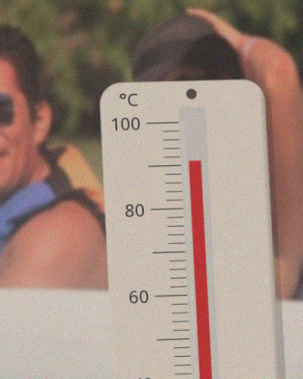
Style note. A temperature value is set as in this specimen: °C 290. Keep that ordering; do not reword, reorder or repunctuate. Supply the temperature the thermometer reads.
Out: °C 91
